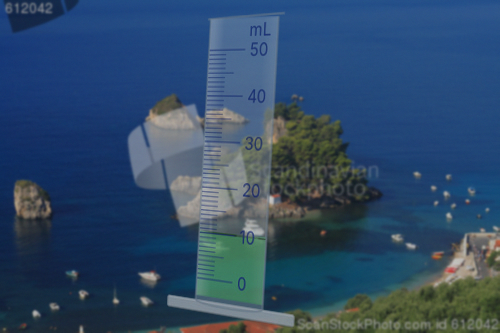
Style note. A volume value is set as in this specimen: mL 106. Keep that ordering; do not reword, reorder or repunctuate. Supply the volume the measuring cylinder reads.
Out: mL 10
